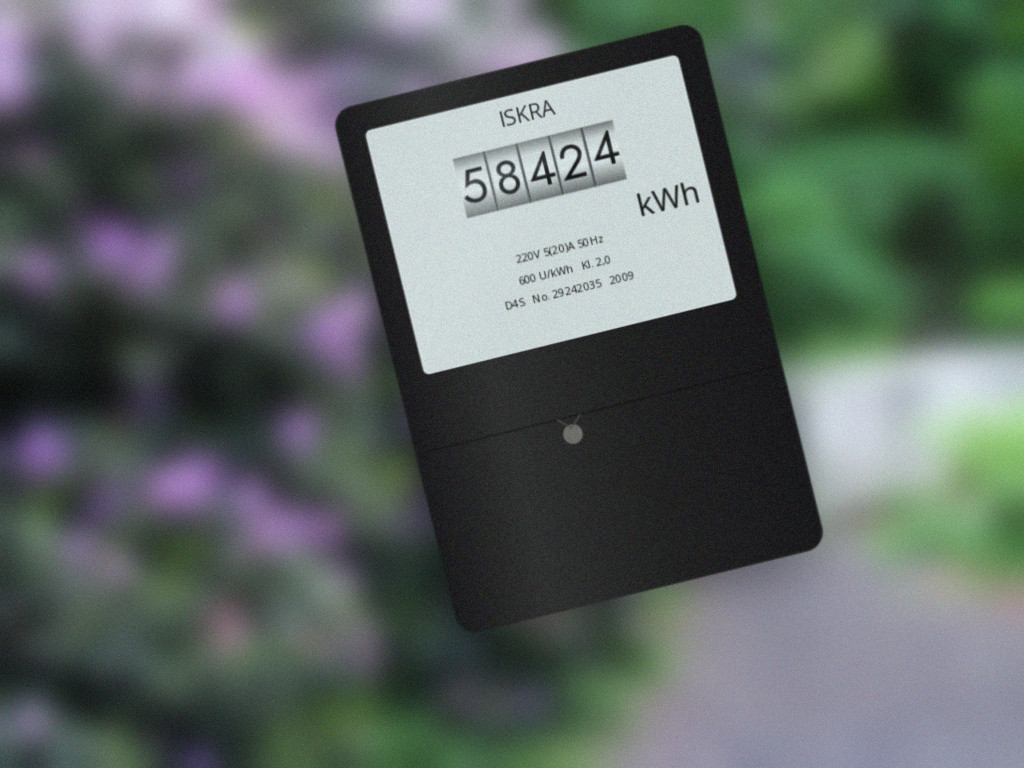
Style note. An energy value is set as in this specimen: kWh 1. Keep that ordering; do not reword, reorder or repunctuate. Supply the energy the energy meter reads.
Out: kWh 58424
